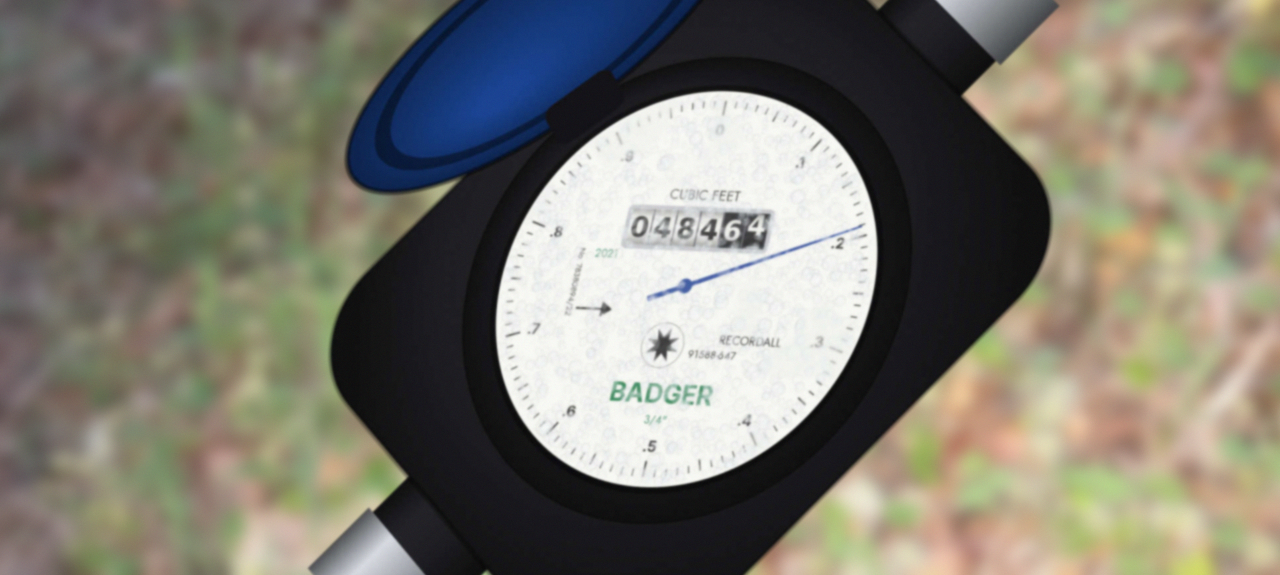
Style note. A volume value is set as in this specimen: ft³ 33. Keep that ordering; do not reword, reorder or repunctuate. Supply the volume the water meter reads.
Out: ft³ 48464.19
